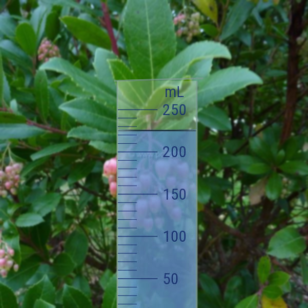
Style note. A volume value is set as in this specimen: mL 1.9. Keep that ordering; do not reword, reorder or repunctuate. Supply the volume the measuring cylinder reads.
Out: mL 225
